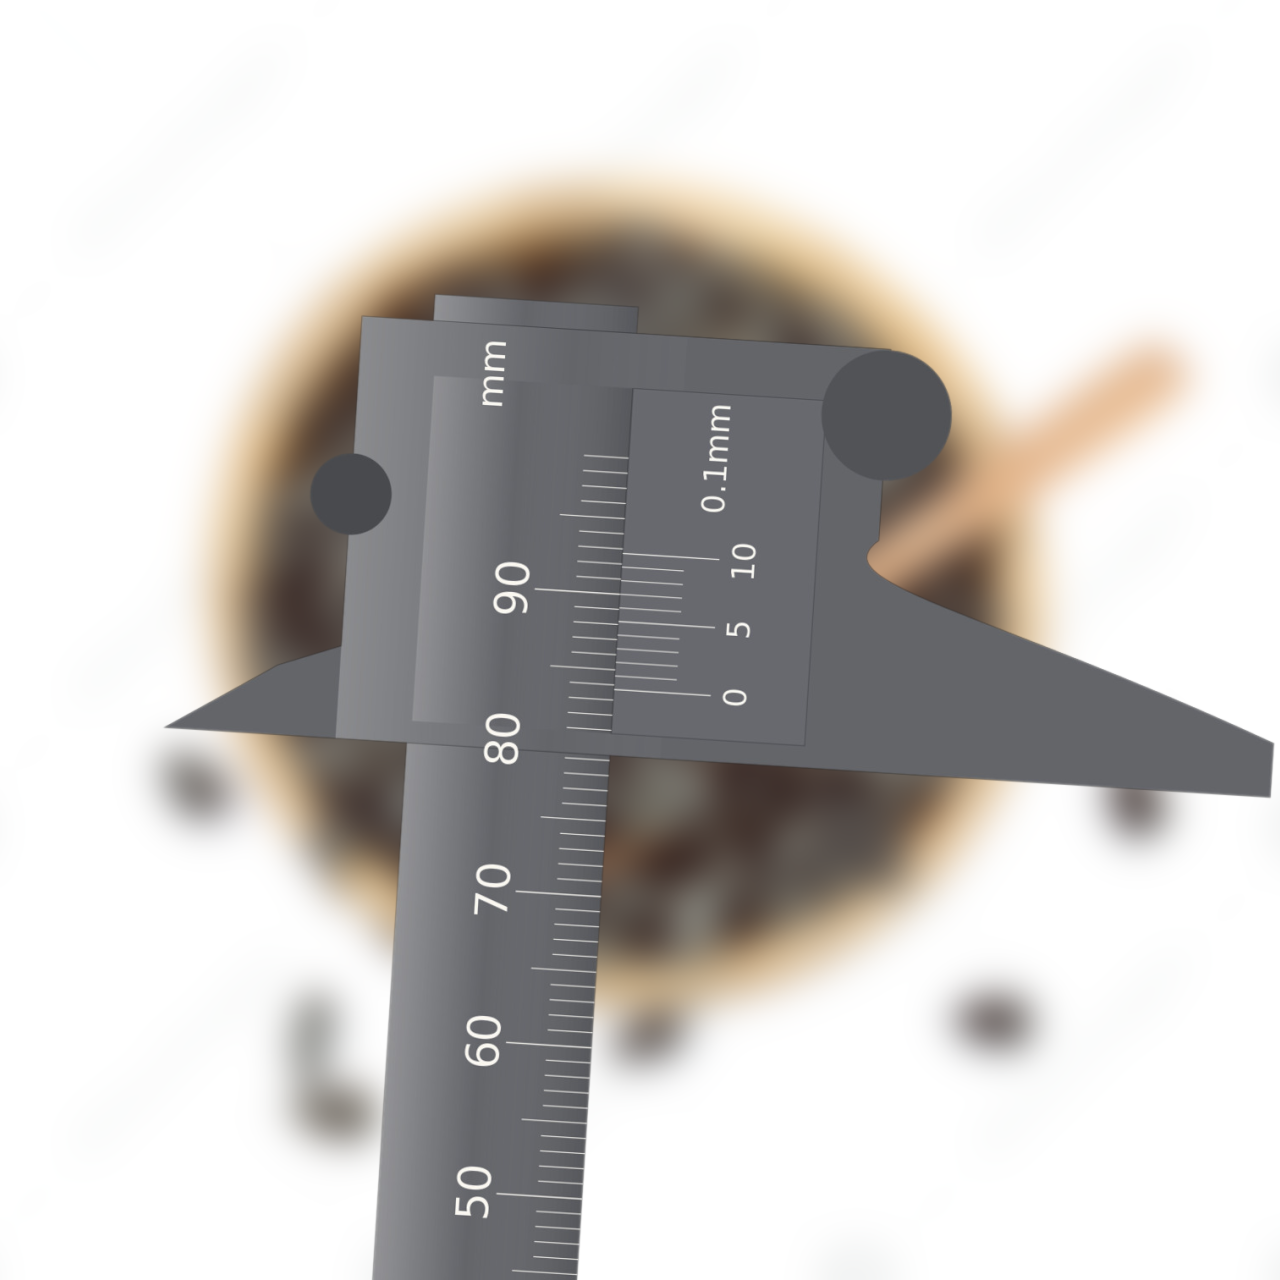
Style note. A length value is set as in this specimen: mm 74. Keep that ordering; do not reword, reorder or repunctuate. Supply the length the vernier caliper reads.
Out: mm 83.7
